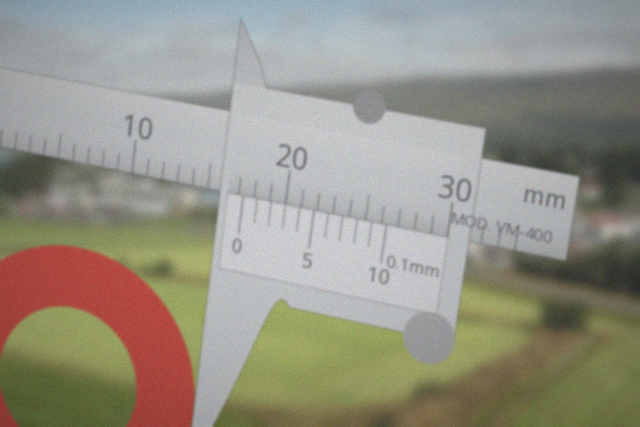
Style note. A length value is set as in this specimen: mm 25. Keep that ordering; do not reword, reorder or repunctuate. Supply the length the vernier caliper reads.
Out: mm 17.3
